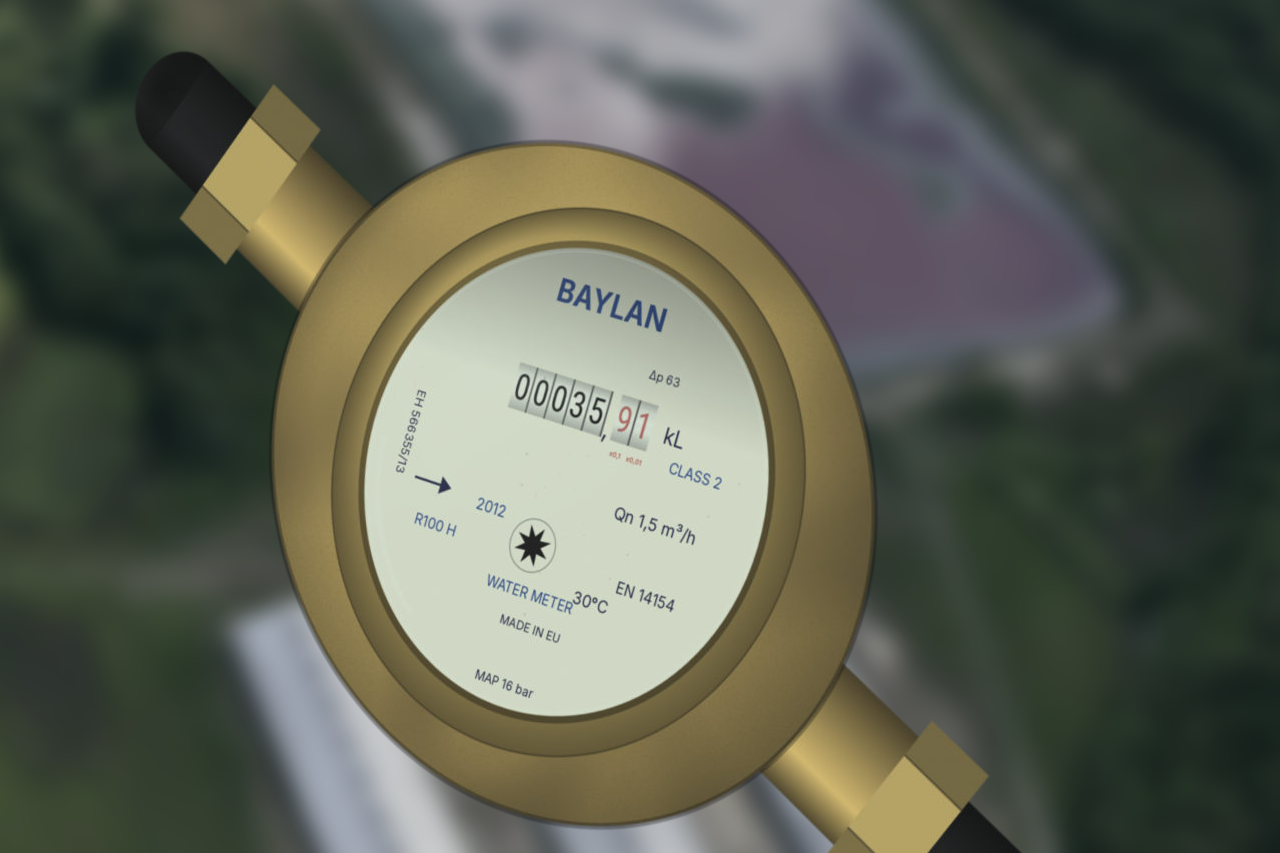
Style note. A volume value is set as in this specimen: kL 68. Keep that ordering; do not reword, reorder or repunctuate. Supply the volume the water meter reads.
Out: kL 35.91
